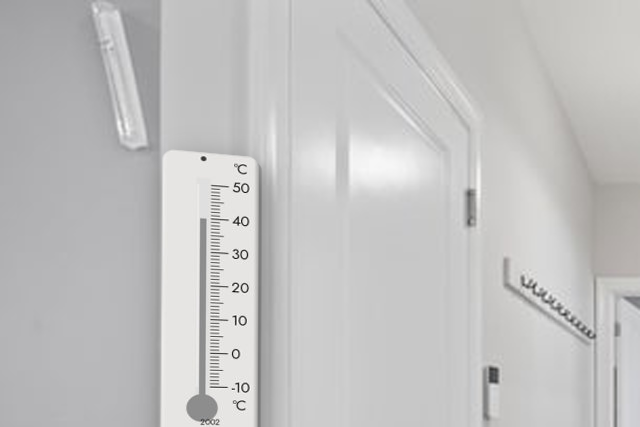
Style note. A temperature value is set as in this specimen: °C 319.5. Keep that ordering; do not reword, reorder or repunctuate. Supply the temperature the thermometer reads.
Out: °C 40
